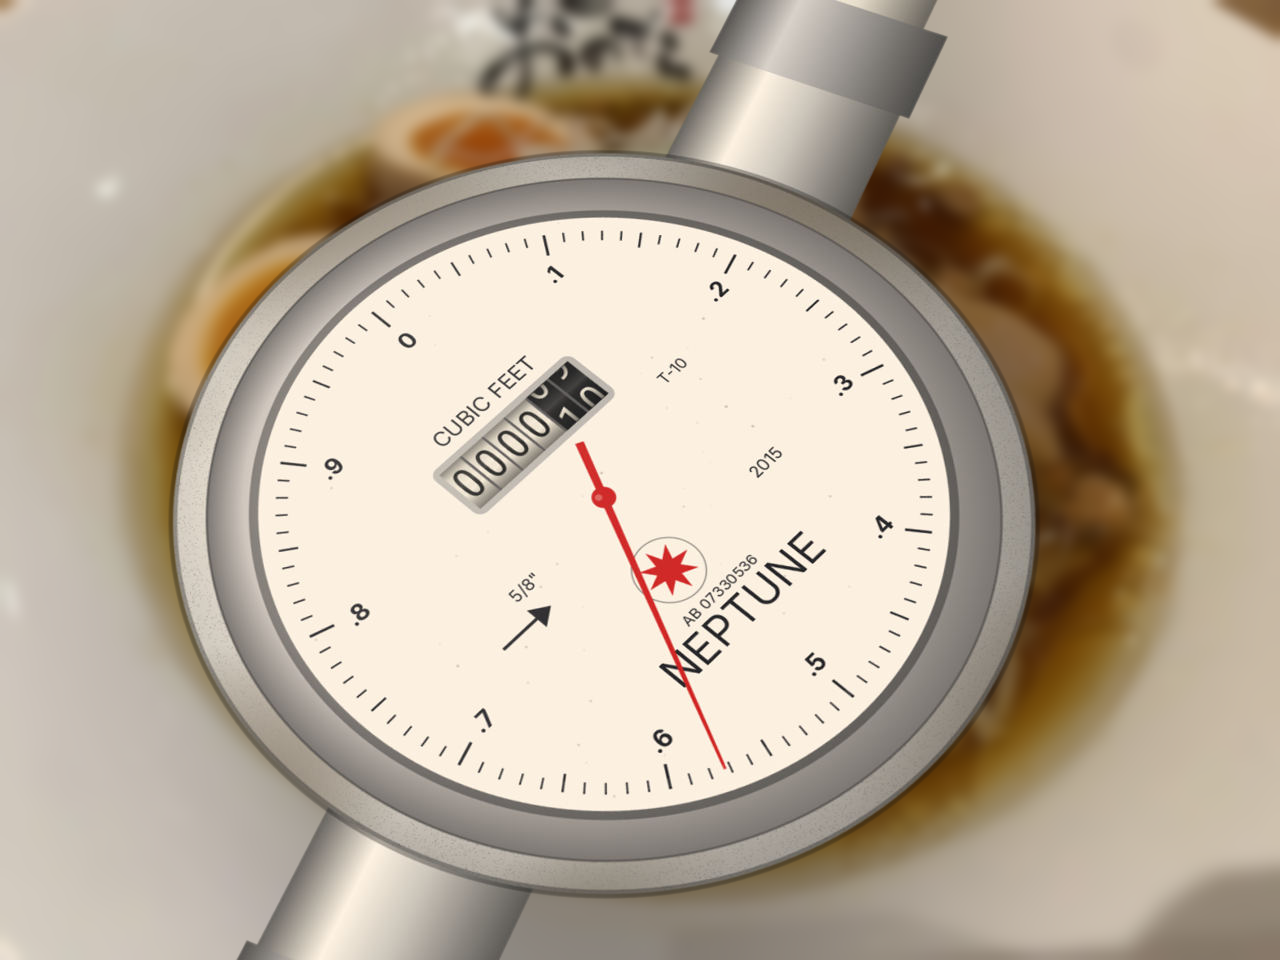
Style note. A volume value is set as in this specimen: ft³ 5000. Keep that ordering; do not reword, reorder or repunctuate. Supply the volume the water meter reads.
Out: ft³ 9.57
